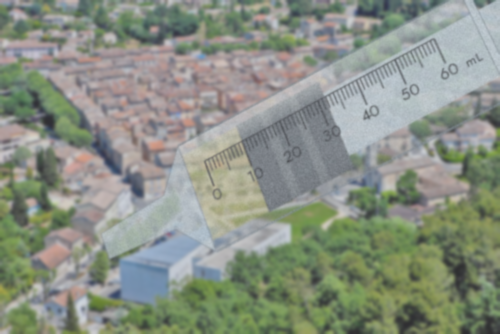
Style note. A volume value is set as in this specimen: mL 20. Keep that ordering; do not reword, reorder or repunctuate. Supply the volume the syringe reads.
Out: mL 10
